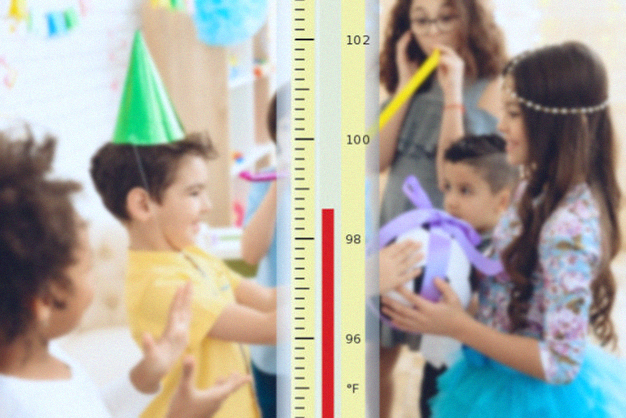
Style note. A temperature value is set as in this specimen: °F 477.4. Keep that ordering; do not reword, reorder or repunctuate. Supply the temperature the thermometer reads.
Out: °F 98.6
